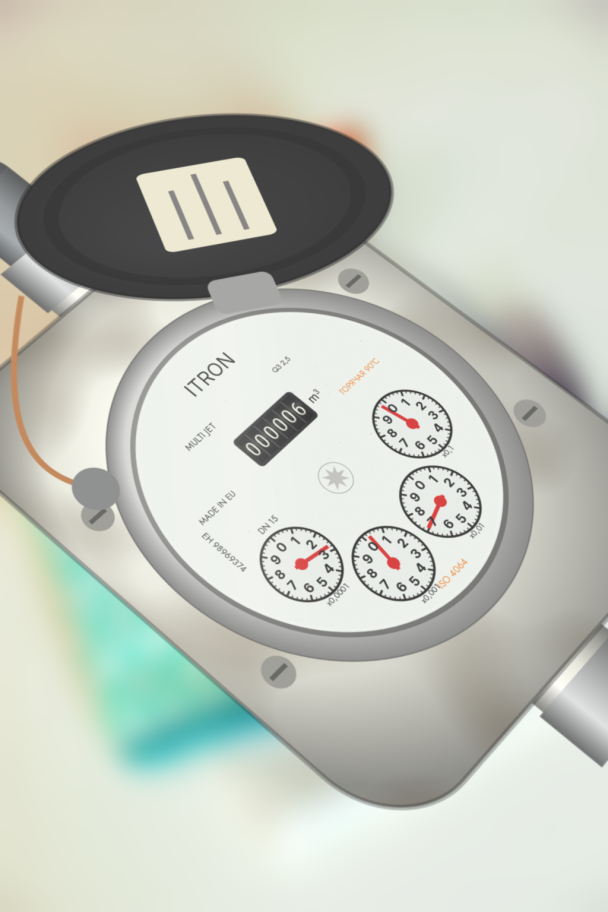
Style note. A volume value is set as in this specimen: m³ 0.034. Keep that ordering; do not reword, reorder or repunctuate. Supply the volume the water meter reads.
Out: m³ 5.9702
